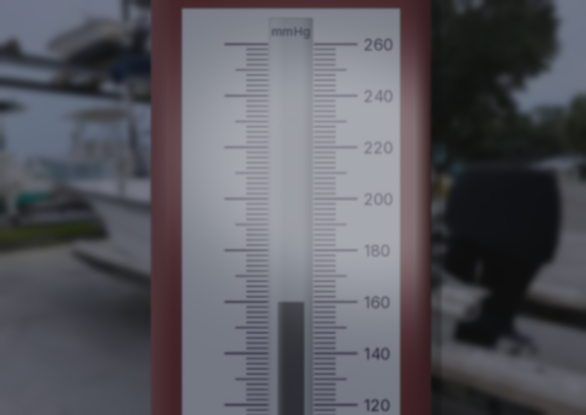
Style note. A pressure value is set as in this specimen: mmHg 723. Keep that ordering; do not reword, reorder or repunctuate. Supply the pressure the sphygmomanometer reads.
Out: mmHg 160
